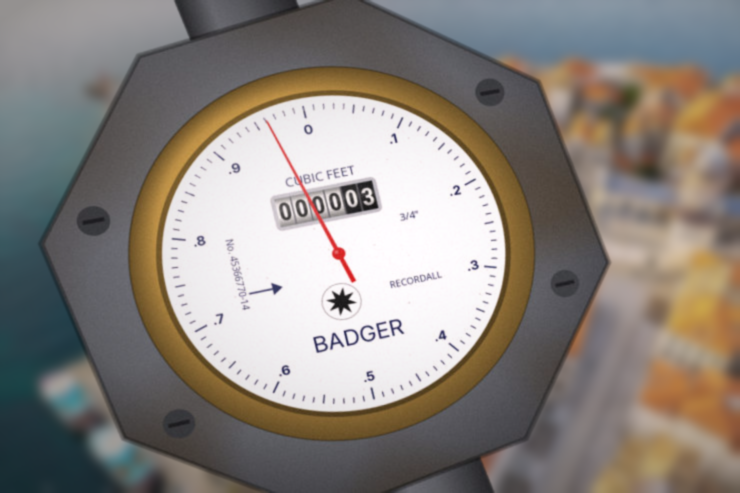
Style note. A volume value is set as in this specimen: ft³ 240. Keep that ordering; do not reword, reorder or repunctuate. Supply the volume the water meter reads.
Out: ft³ 2.96
